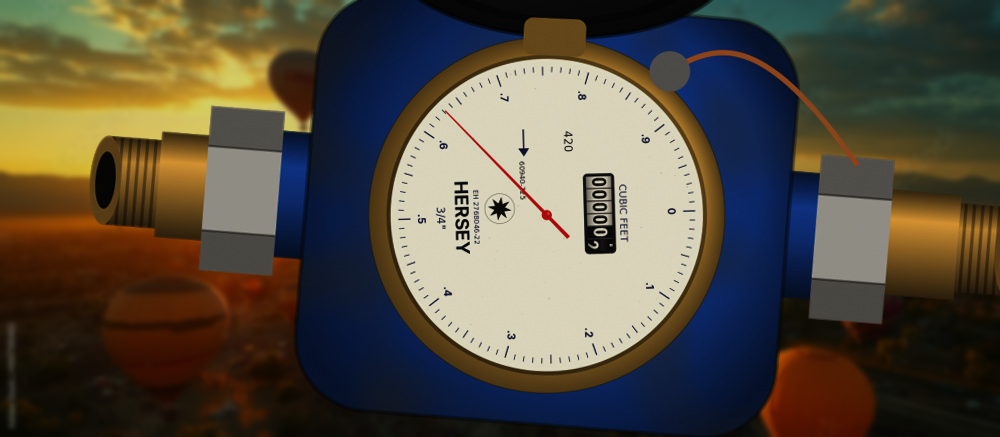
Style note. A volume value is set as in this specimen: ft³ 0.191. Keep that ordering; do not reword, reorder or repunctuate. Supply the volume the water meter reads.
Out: ft³ 1.63
